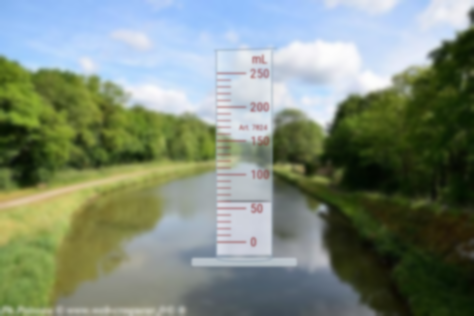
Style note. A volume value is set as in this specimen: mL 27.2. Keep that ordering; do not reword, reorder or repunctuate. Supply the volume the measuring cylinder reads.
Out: mL 60
